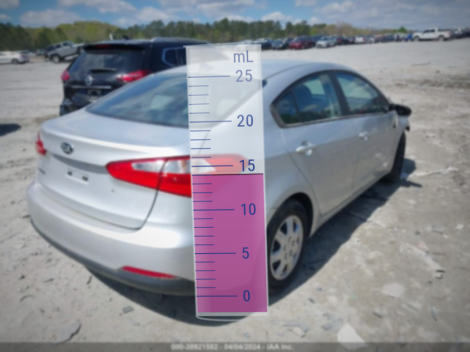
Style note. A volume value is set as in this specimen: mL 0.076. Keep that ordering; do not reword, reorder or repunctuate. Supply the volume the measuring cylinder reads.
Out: mL 14
